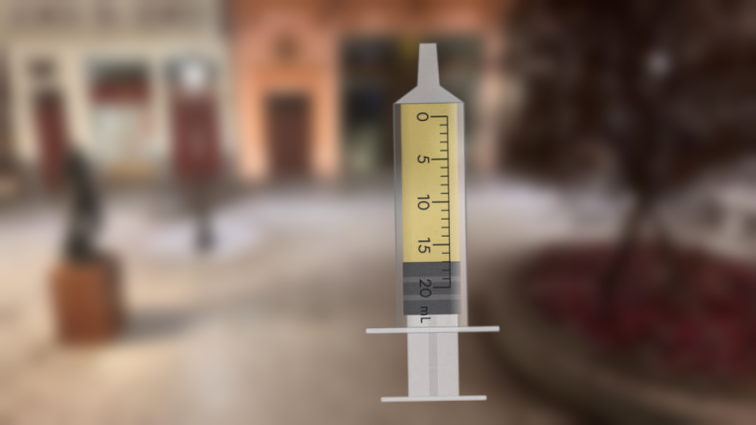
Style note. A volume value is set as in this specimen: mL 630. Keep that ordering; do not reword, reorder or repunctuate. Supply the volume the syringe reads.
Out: mL 17
